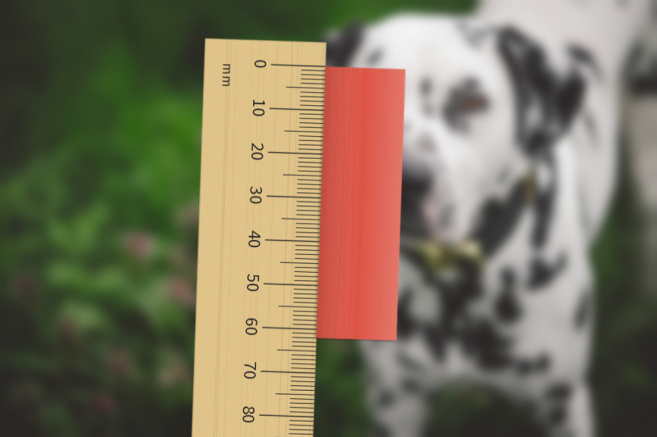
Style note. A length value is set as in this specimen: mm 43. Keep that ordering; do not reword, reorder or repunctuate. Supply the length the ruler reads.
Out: mm 62
